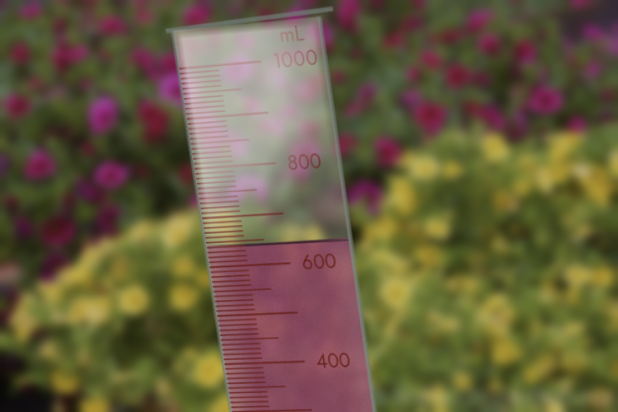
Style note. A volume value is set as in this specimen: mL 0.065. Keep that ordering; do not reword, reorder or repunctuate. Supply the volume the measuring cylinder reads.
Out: mL 640
